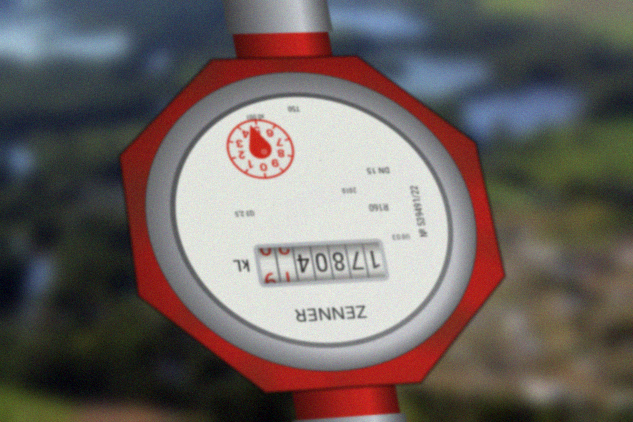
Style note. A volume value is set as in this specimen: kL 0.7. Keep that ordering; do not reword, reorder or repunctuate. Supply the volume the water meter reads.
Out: kL 17804.194
